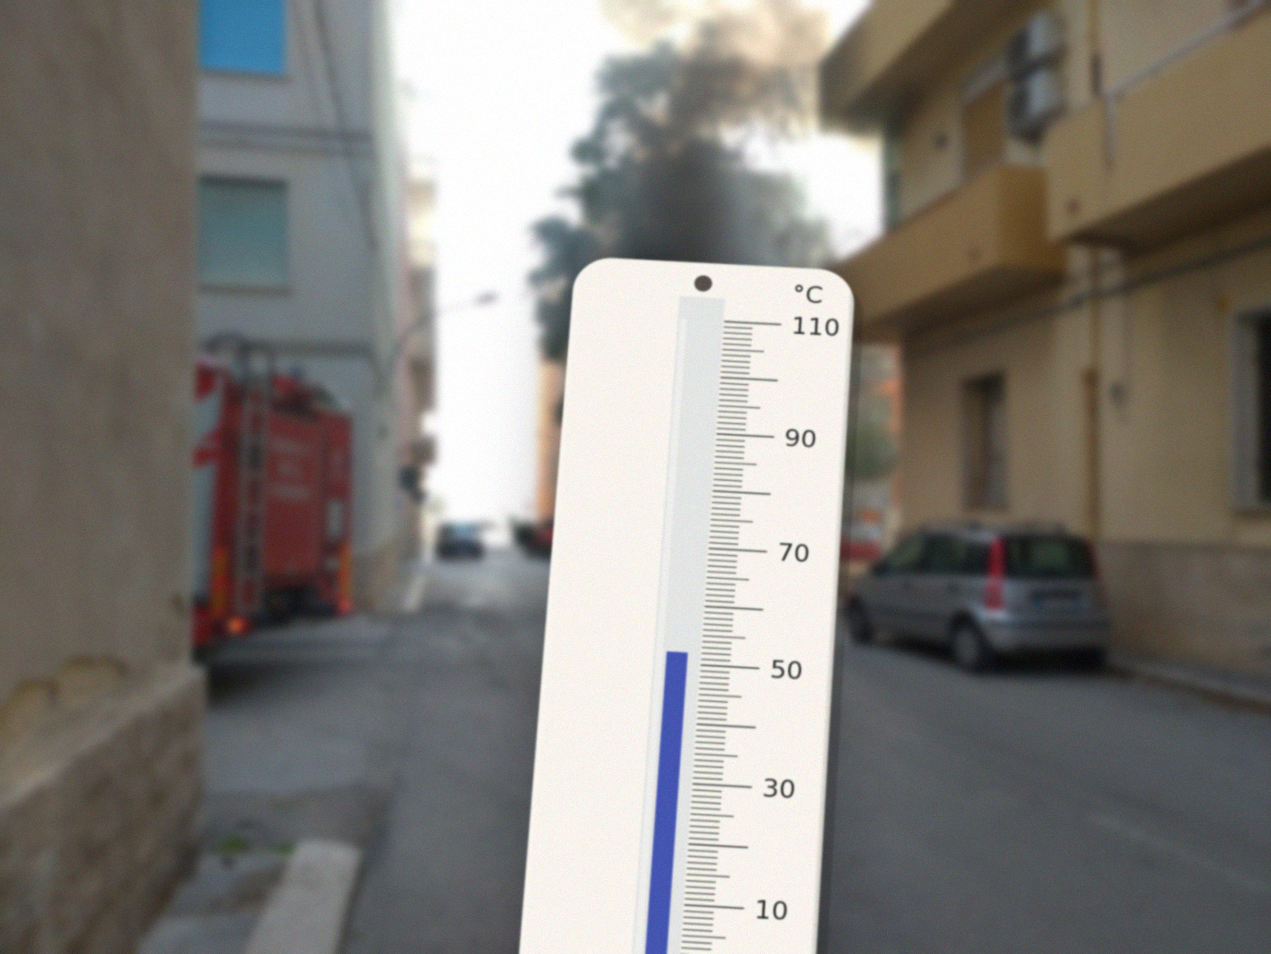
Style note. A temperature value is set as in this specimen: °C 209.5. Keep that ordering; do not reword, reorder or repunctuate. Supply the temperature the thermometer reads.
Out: °C 52
